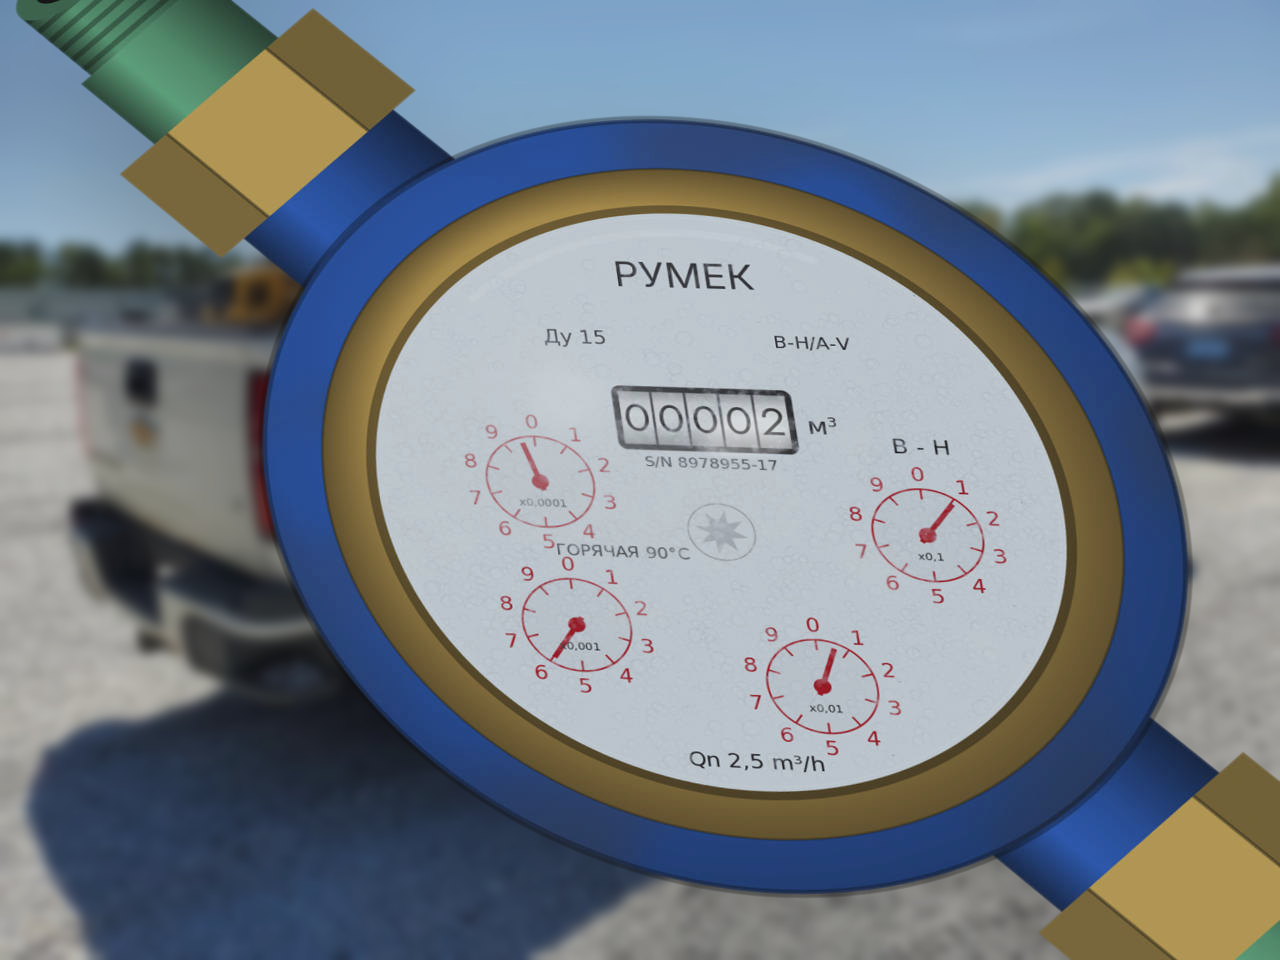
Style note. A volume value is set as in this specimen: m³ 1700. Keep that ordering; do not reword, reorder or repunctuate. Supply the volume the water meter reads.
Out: m³ 2.1059
